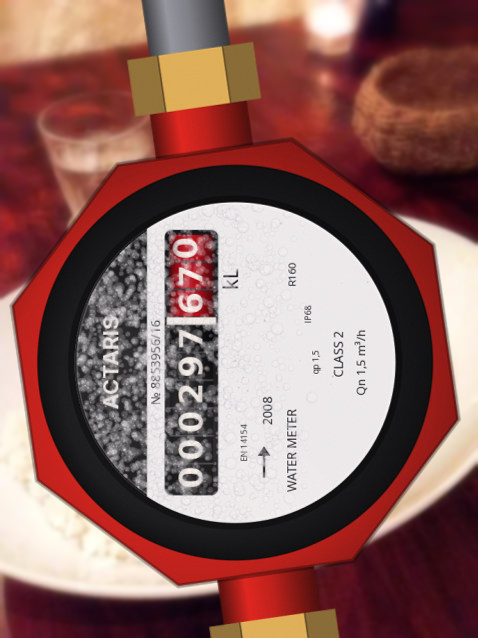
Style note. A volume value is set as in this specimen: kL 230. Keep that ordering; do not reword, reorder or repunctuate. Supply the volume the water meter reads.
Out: kL 297.670
